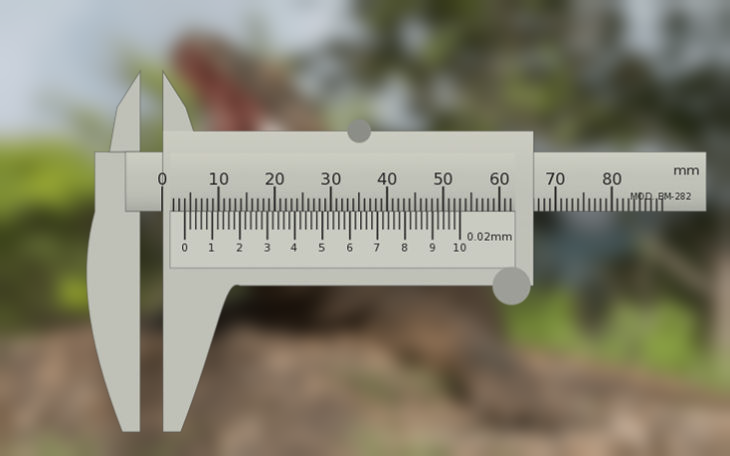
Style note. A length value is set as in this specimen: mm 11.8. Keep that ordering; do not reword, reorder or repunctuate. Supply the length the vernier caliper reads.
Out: mm 4.0
